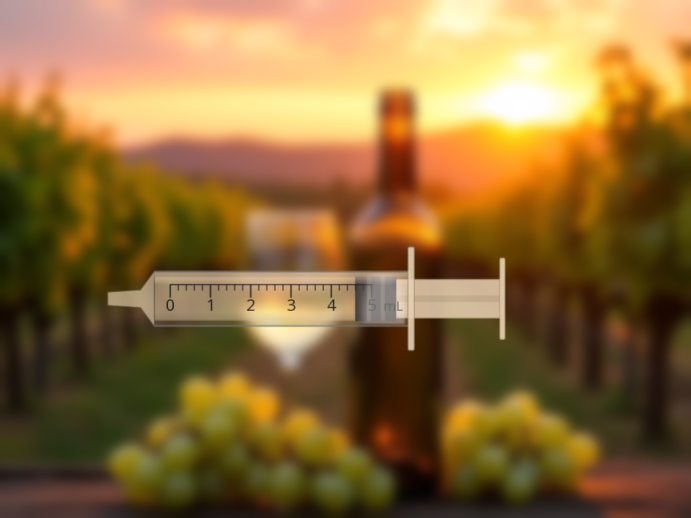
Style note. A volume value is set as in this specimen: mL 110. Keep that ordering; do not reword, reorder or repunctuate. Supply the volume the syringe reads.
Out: mL 4.6
